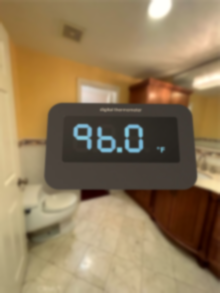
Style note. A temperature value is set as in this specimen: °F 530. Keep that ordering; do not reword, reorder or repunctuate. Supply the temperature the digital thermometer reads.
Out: °F 96.0
